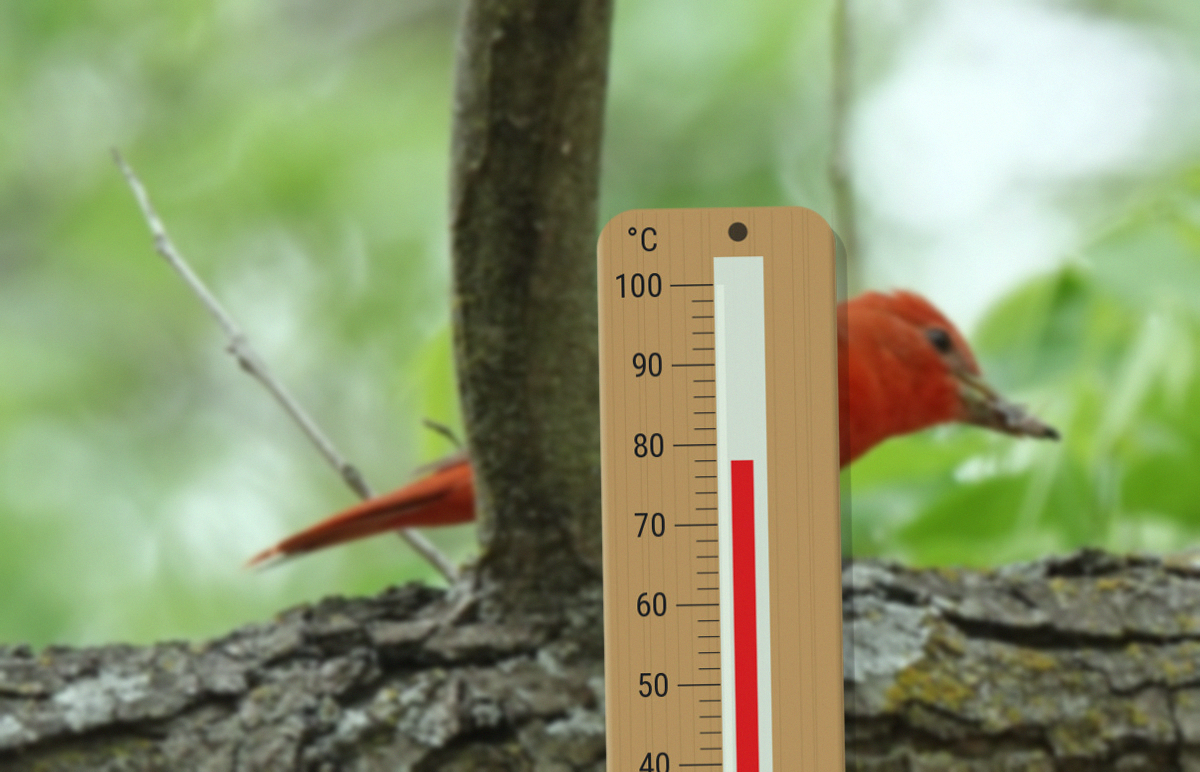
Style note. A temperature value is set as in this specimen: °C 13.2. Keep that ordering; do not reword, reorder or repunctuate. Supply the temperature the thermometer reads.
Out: °C 78
